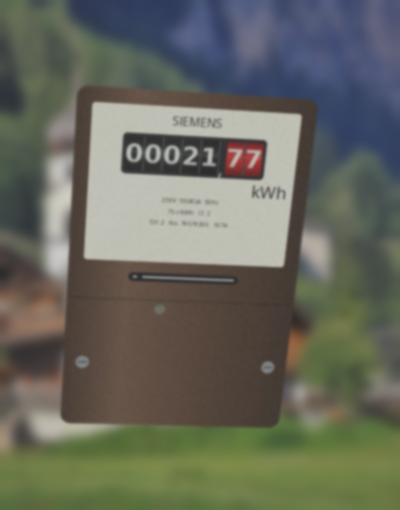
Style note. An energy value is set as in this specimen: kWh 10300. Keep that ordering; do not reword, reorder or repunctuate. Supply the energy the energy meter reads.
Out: kWh 21.77
